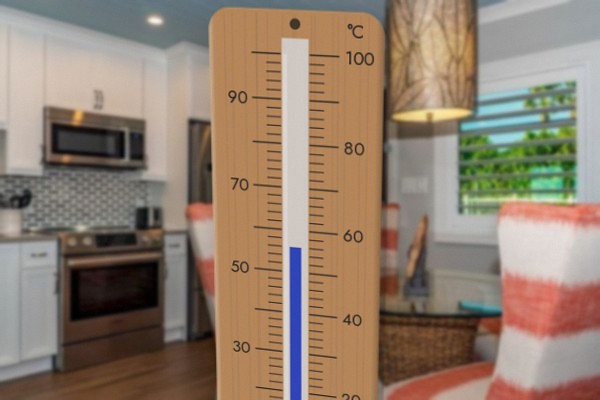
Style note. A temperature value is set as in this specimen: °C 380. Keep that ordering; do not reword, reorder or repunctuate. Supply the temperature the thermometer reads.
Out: °C 56
